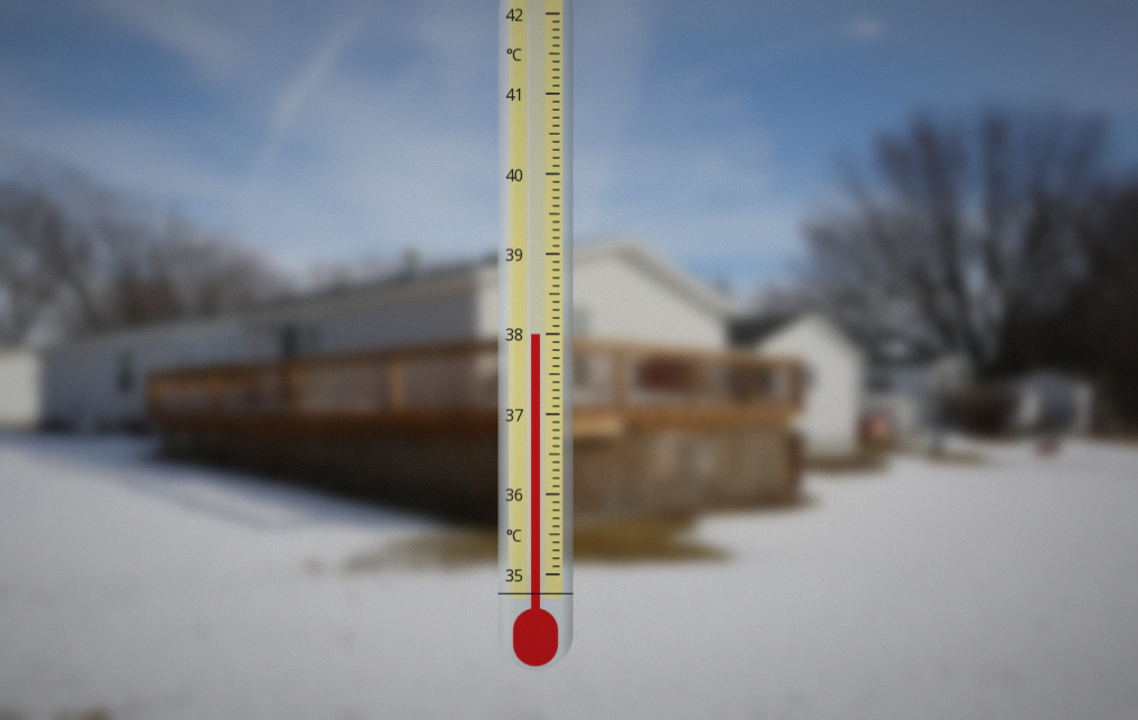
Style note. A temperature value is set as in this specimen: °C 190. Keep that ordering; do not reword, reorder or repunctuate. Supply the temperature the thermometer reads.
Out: °C 38
